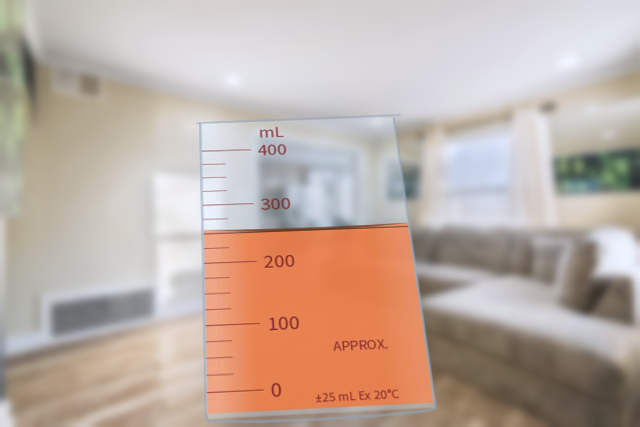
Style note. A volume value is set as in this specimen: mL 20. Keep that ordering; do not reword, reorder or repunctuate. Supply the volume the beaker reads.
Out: mL 250
